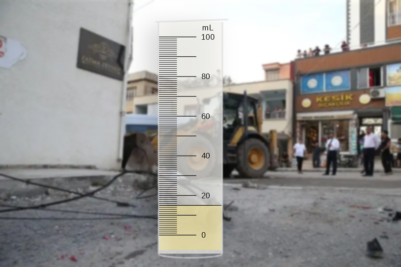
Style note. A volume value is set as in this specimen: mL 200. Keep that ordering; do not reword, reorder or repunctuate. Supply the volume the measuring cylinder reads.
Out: mL 15
